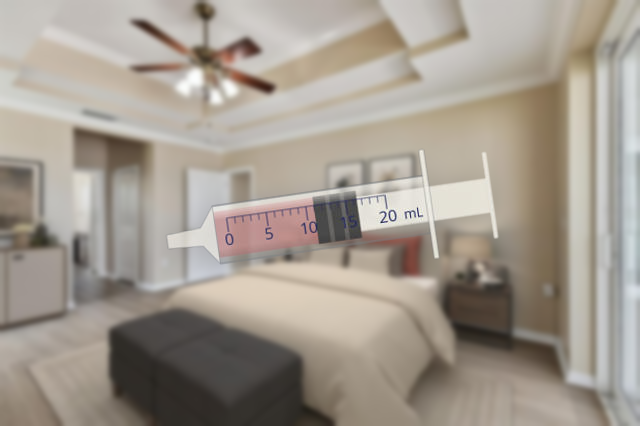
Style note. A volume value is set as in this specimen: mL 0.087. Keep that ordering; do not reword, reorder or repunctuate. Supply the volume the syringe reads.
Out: mL 11
